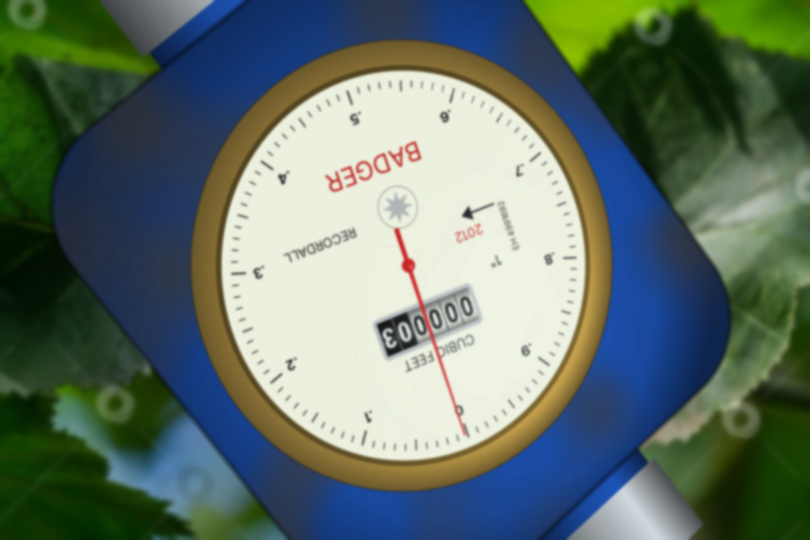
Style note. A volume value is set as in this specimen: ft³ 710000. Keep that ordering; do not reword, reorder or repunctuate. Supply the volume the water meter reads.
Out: ft³ 3.00
